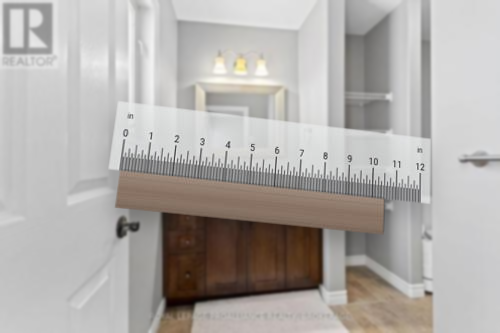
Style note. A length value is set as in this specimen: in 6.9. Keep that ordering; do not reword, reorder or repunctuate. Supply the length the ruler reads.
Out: in 10.5
